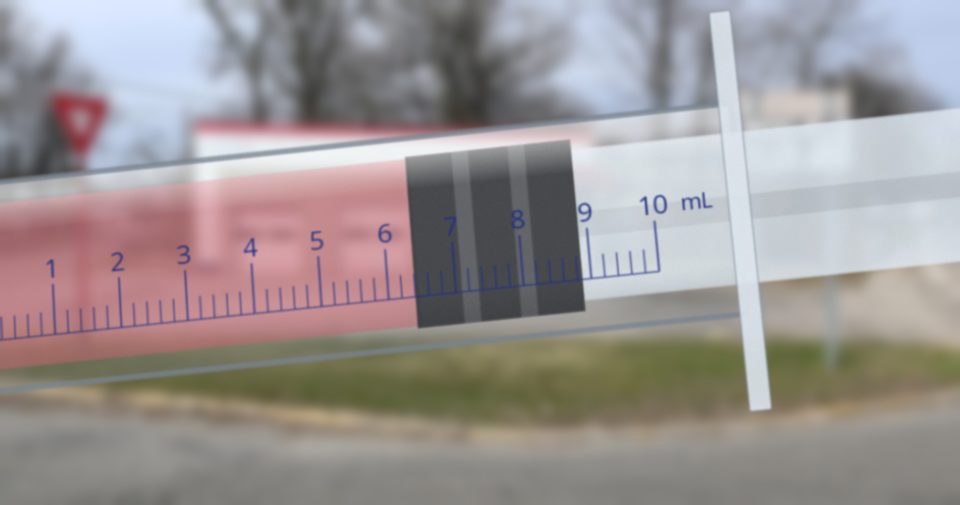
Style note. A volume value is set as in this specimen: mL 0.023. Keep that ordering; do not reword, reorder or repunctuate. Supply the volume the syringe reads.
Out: mL 6.4
